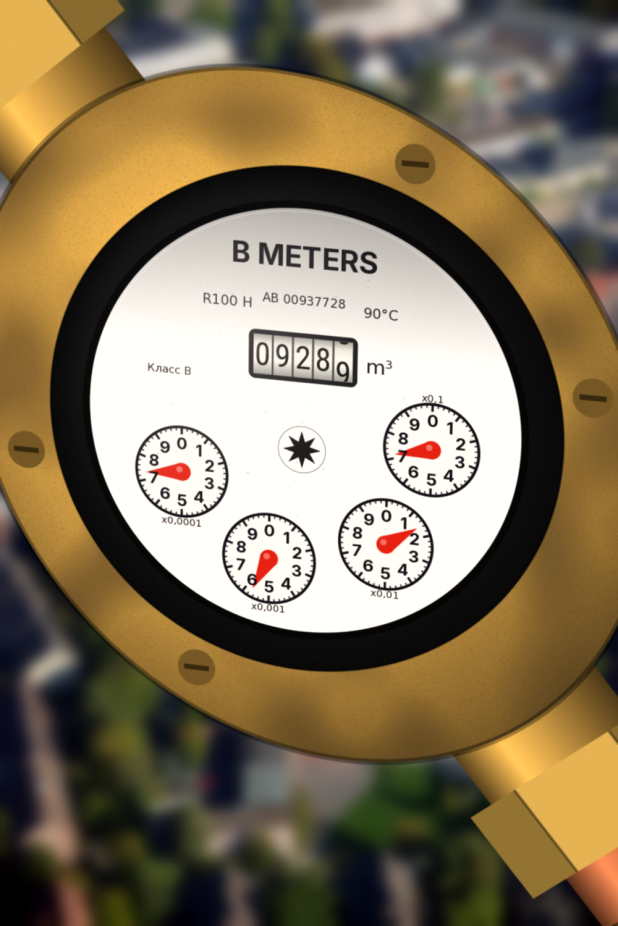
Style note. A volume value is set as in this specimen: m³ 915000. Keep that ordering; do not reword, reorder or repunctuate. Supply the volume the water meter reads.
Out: m³ 9288.7157
